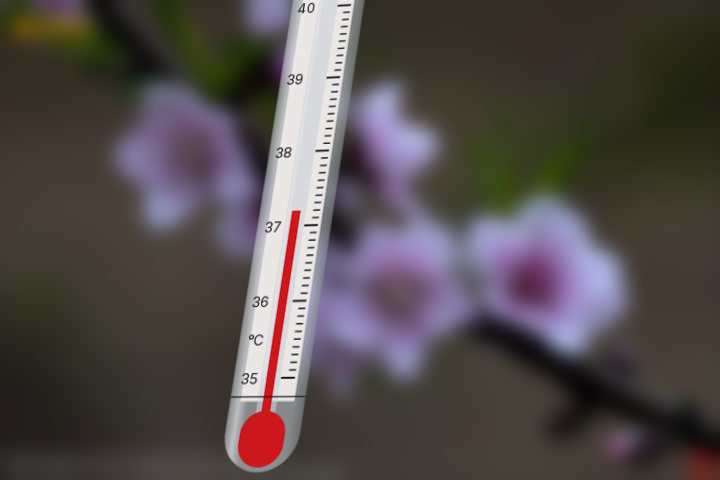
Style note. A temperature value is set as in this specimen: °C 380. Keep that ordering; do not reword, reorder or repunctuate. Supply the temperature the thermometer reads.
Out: °C 37.2
